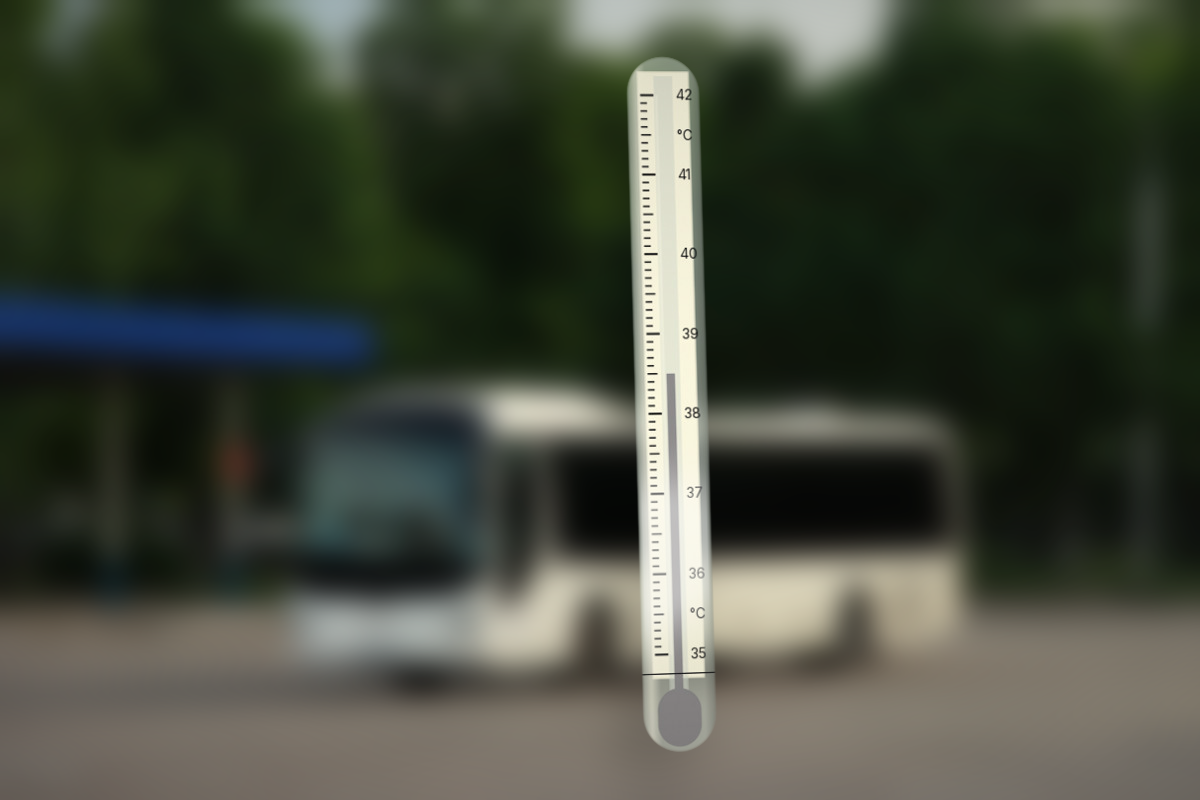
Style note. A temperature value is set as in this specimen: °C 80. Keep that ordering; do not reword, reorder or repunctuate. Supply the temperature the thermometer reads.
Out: °C 38.5
